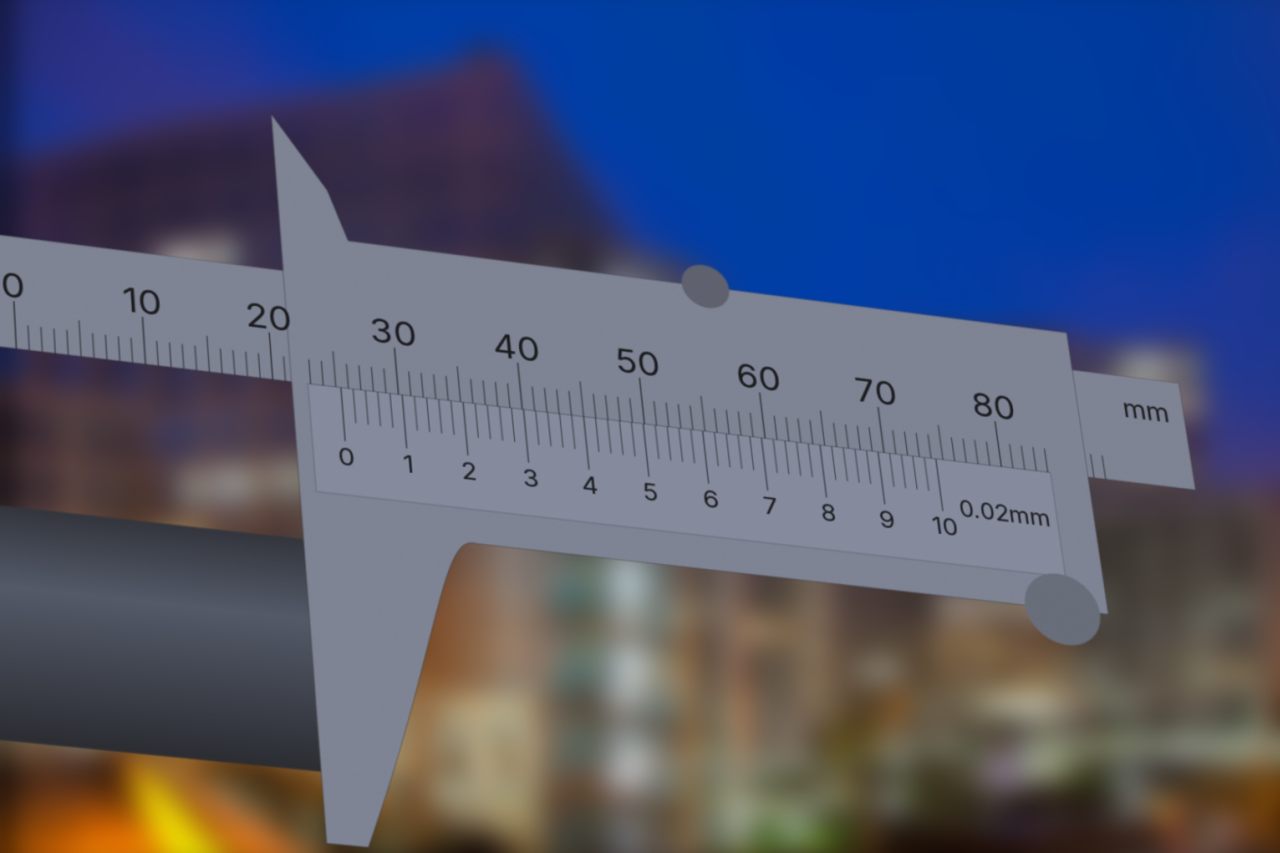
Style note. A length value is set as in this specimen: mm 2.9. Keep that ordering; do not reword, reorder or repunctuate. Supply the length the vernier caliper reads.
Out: mm 25.4
